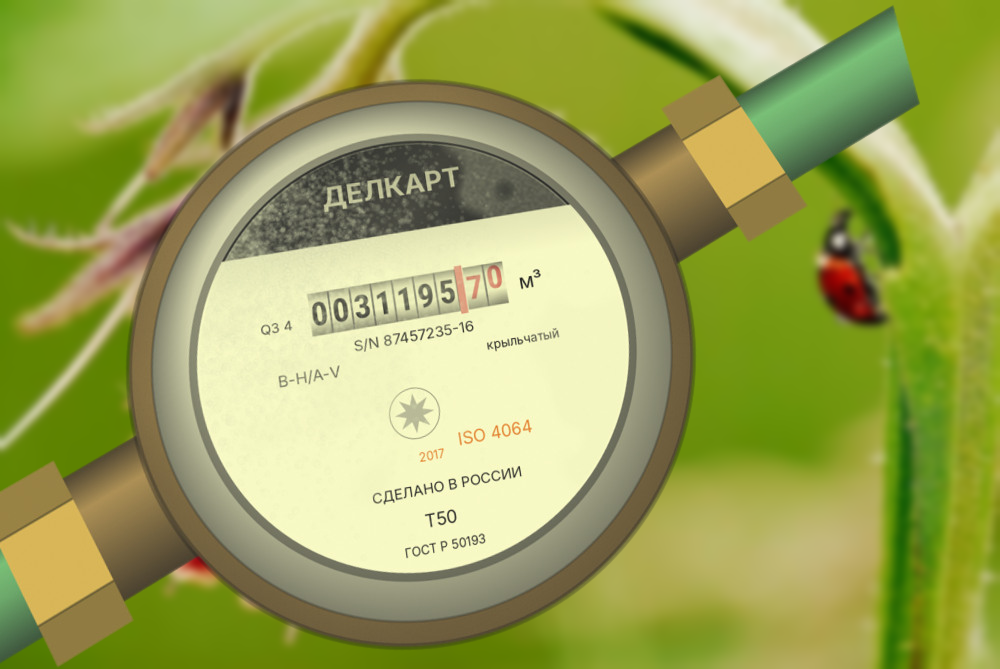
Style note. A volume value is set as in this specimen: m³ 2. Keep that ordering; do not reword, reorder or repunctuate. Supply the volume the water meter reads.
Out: m³ 31195.70
